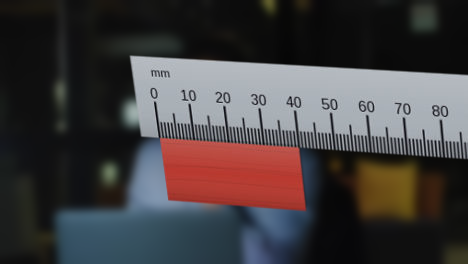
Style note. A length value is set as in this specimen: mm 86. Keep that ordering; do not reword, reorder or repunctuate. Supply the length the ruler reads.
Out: mm 40
